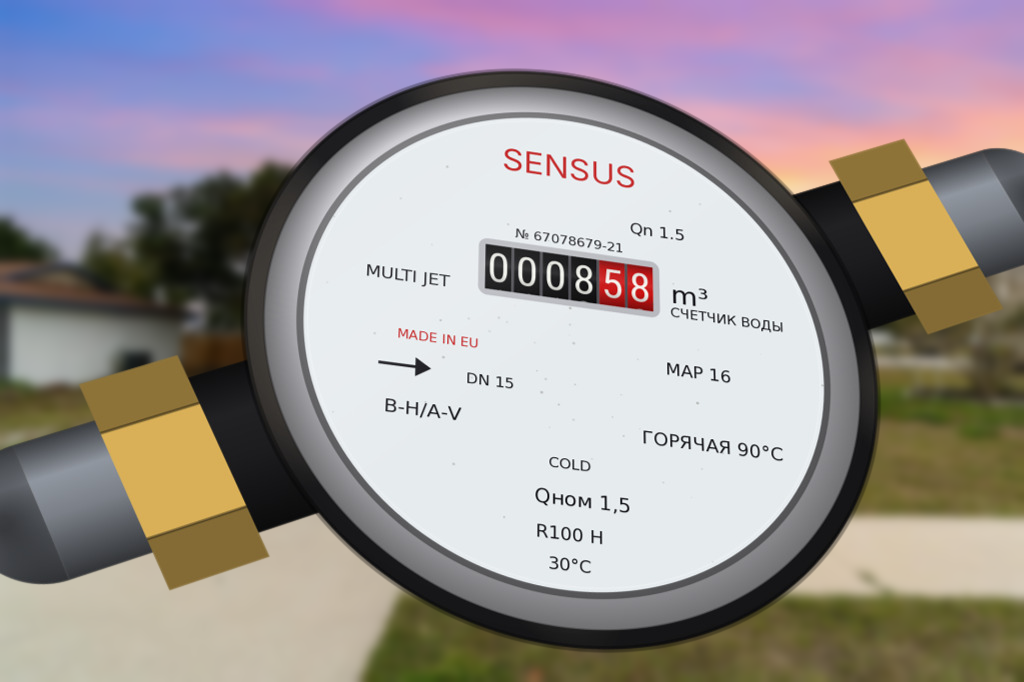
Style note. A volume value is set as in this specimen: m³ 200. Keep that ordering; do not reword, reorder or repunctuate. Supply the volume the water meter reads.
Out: m³ 8.58
